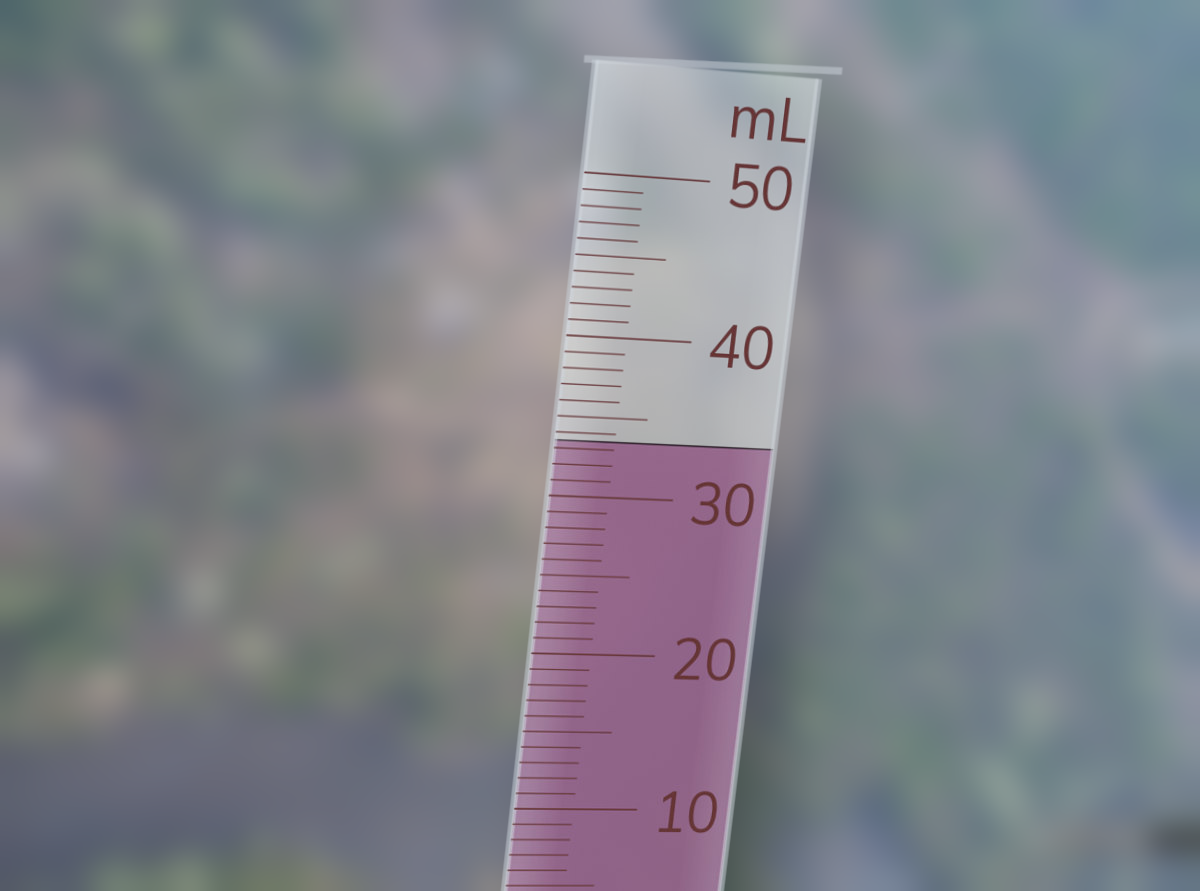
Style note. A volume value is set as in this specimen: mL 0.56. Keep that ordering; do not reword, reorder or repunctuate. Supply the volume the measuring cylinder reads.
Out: mL 33.5
